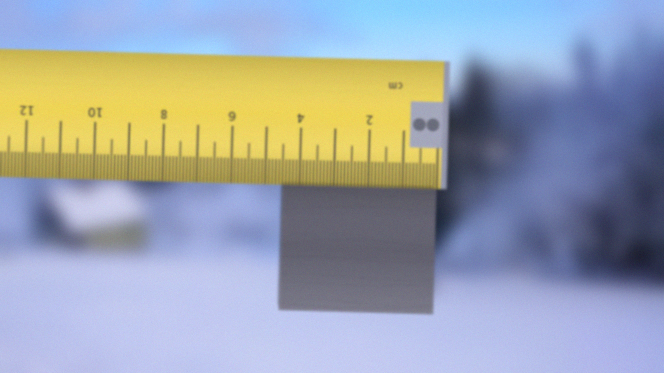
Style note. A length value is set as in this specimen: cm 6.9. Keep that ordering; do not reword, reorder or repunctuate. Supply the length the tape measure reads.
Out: cm 4.5
